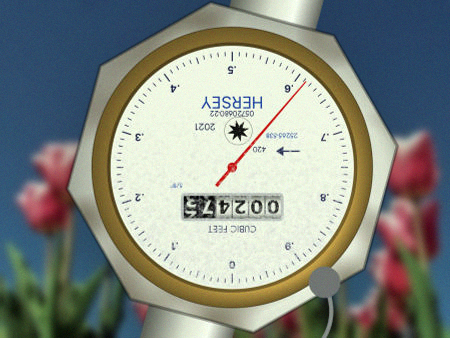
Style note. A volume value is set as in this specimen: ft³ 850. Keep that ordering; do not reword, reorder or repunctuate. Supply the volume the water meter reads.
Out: ft³ 2472.61
